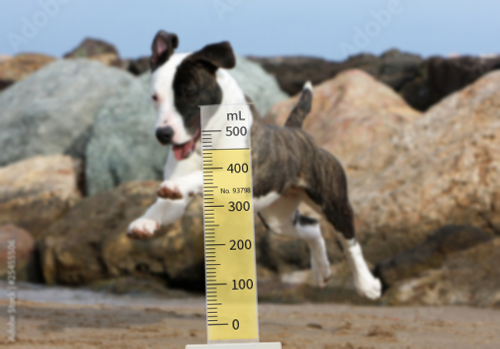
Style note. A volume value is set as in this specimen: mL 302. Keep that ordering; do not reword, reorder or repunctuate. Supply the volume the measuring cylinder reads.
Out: mL 450
